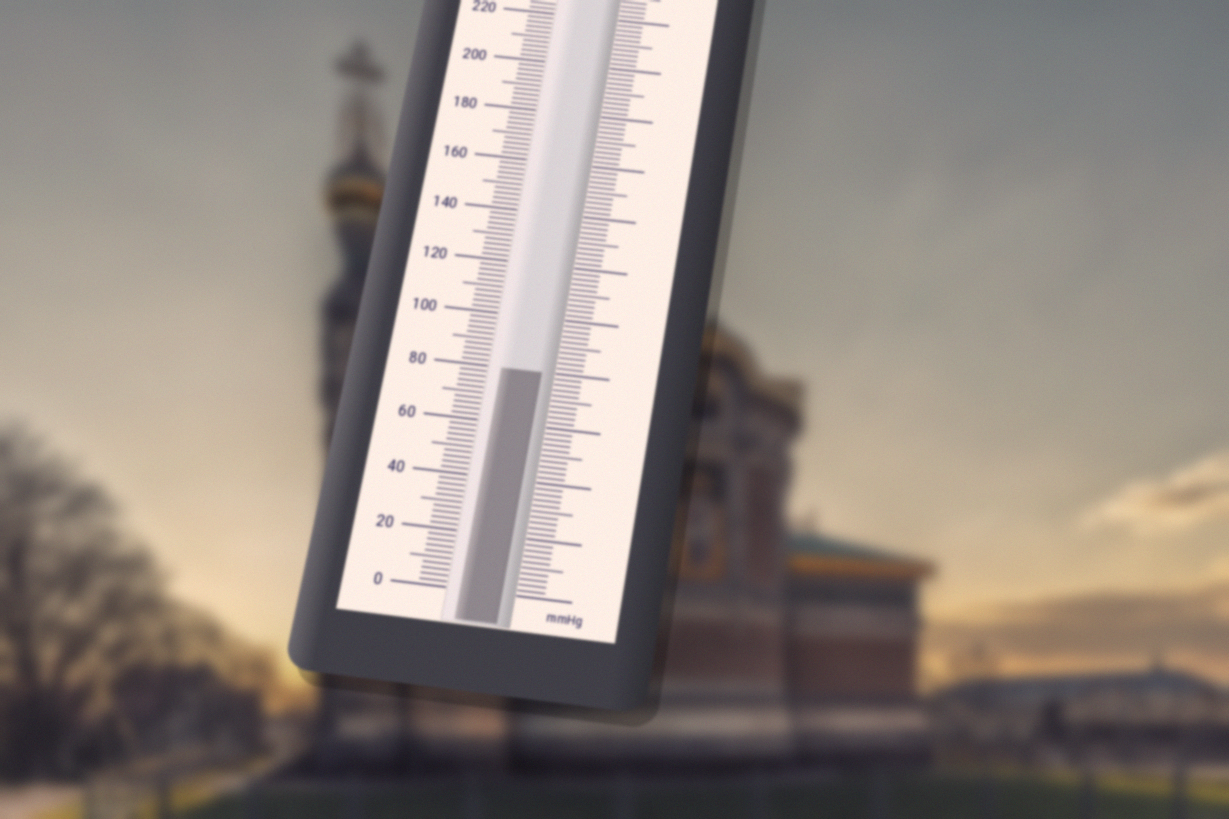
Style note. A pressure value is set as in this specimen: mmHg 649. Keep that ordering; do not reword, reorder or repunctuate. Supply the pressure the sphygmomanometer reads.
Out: mmHg 80
